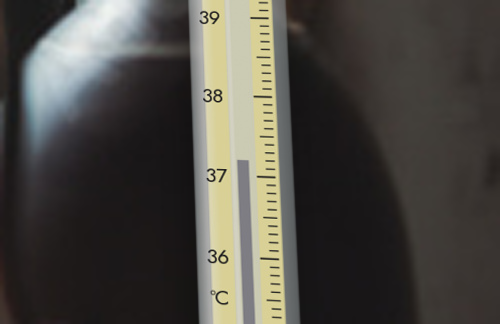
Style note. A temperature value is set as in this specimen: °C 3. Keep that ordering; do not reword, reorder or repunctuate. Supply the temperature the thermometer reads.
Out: °C 37.2
